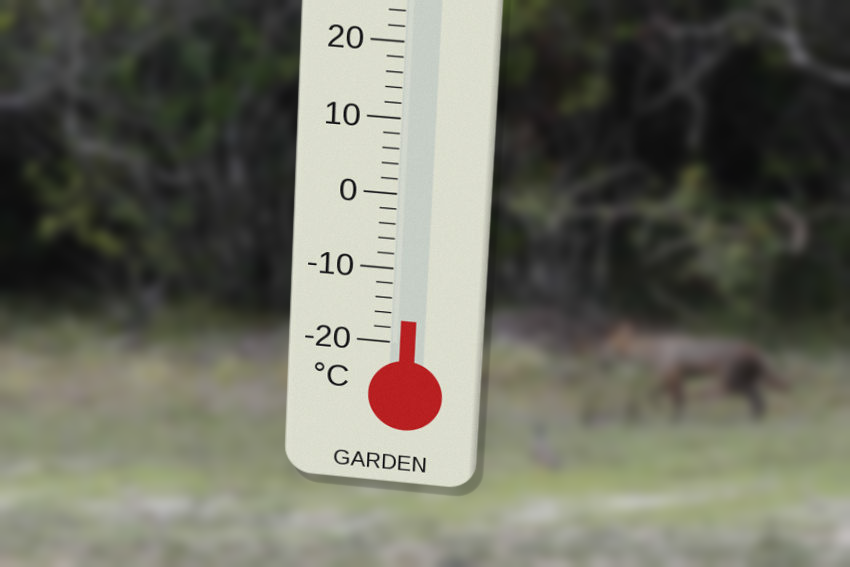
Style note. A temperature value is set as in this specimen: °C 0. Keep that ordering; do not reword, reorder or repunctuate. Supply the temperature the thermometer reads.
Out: °C -17
